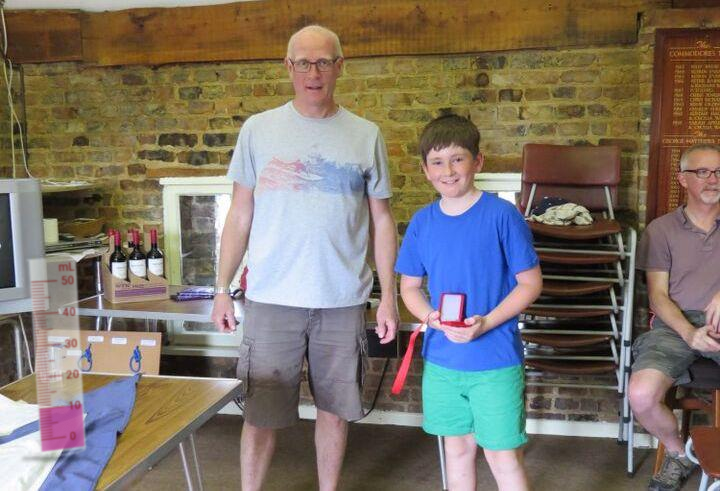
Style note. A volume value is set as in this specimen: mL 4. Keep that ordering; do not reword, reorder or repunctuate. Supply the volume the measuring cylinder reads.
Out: mL 10
